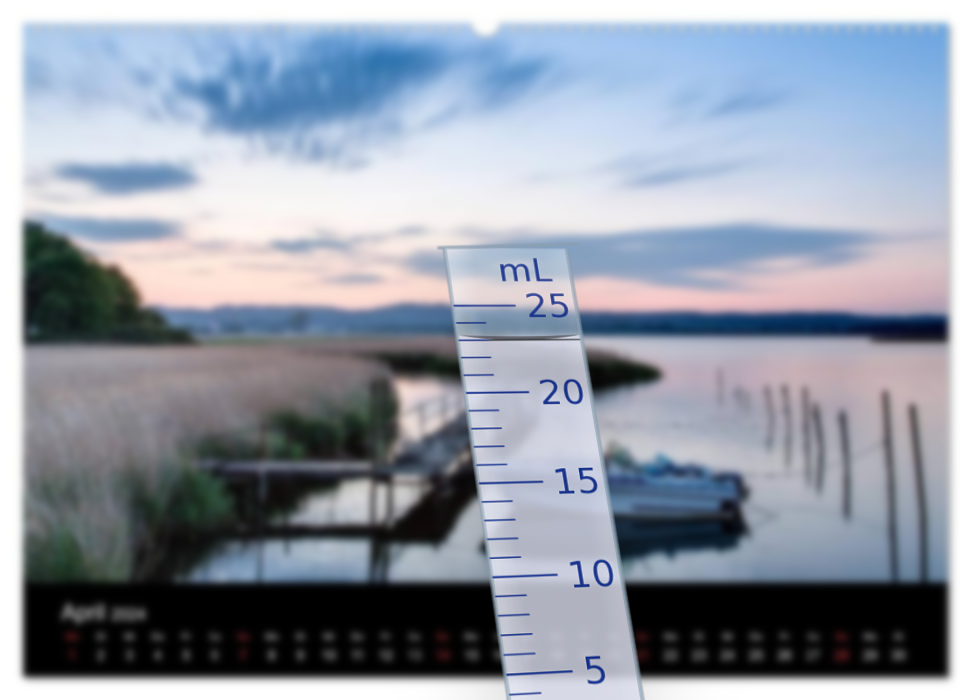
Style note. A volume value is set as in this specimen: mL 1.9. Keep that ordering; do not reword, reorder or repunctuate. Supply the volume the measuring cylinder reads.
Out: mL 23
